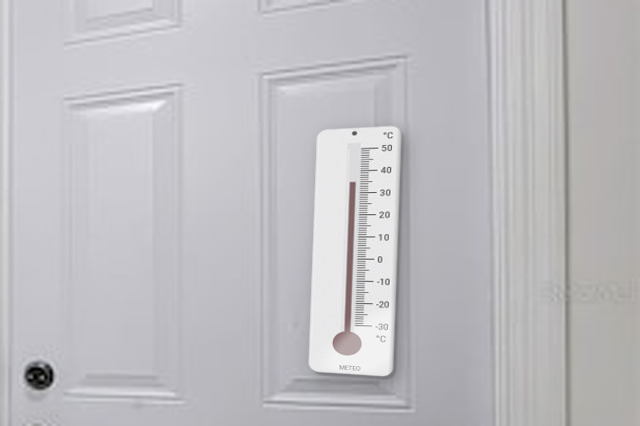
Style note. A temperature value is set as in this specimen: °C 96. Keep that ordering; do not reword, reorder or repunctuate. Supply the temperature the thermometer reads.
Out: °C 35
